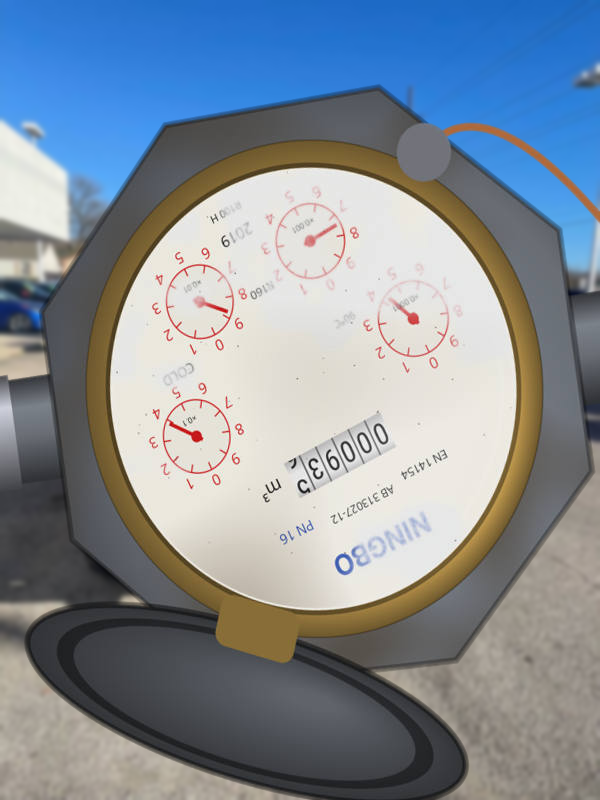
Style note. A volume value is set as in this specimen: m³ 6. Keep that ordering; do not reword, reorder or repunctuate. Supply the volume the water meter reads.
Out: m³ 935.3874
